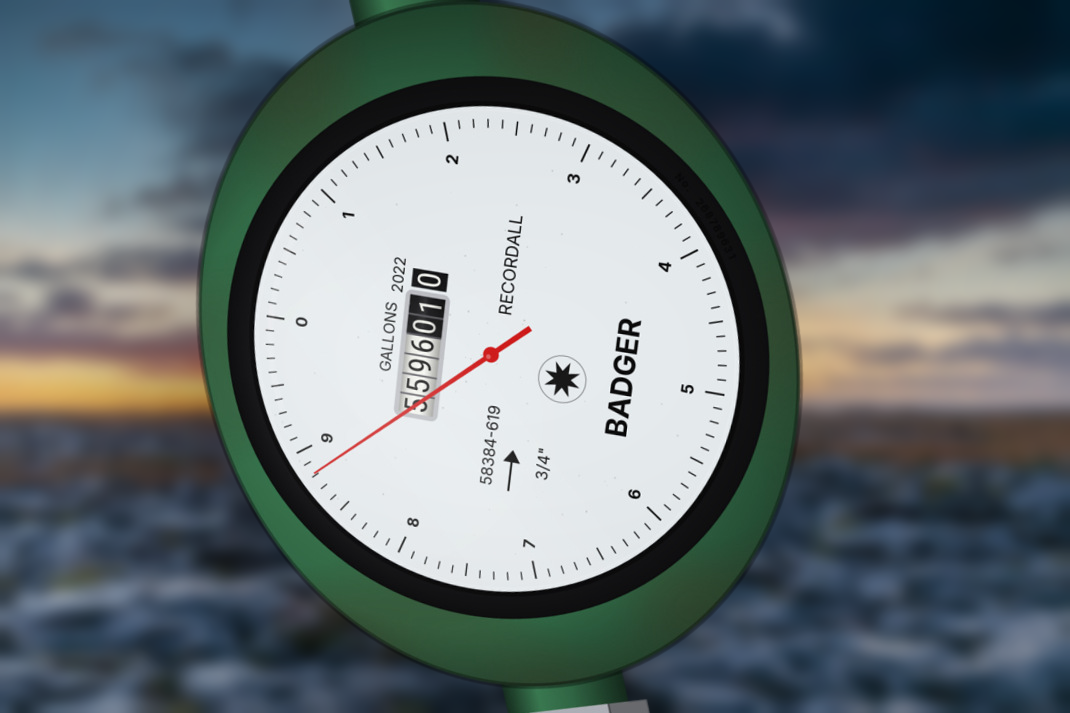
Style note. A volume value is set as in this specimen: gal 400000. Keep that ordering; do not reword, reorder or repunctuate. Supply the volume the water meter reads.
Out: gal 5596008.8
